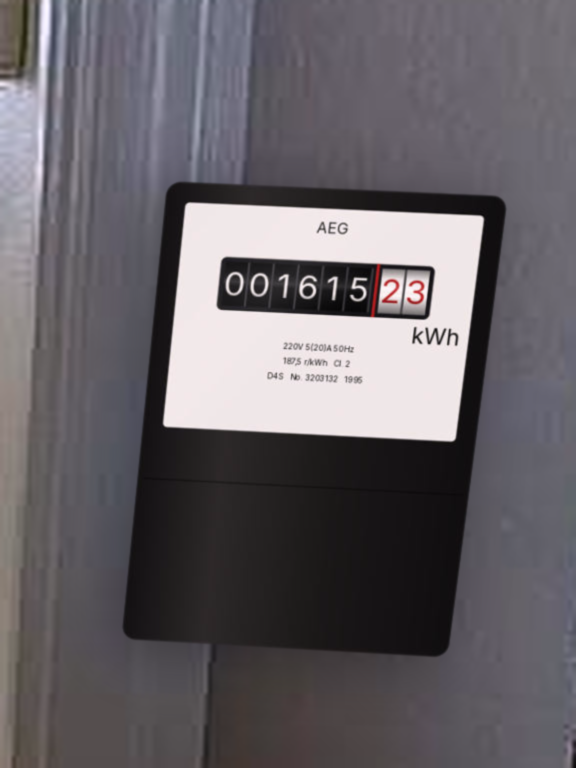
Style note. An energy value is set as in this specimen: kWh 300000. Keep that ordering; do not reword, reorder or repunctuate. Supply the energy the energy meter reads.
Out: kWh 1615.23
